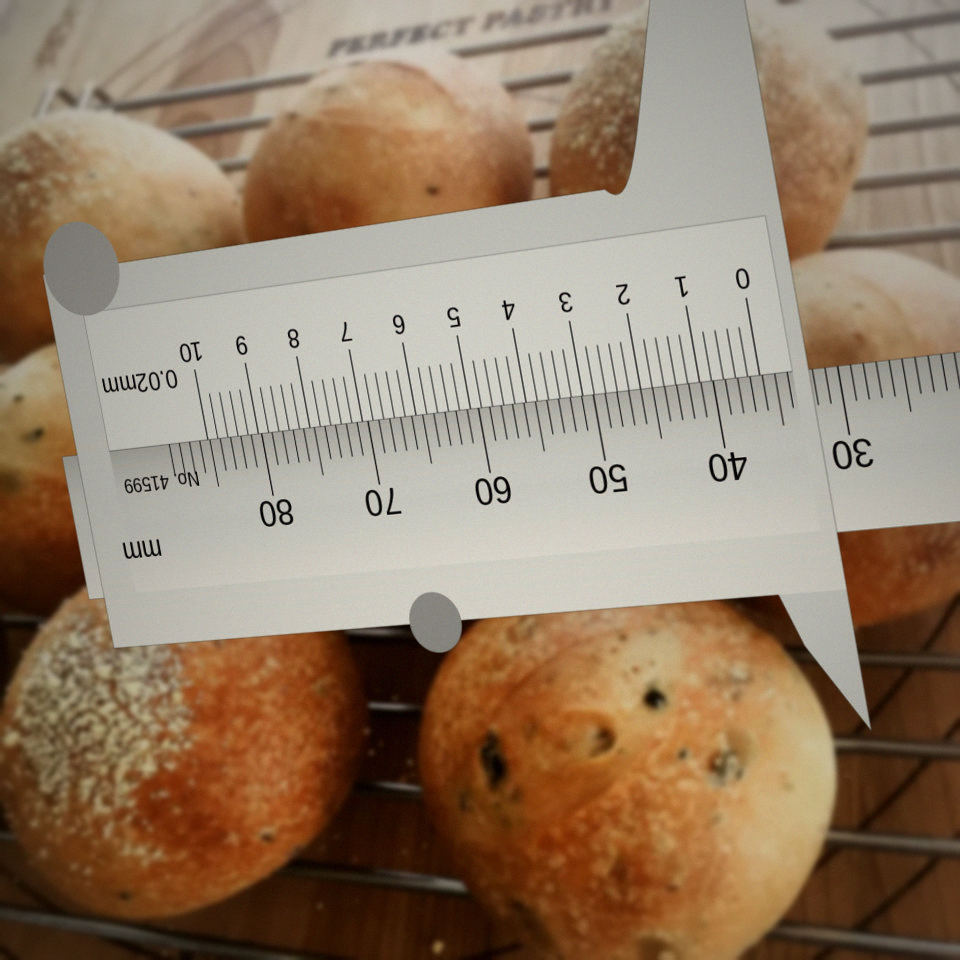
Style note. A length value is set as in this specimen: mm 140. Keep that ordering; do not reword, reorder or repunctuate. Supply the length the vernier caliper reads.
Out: mm 36.2
